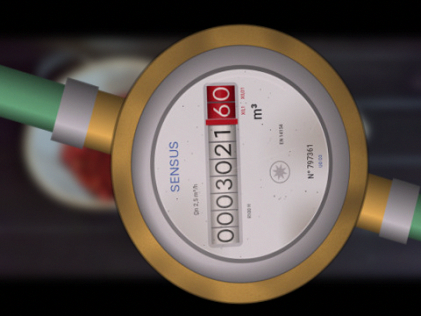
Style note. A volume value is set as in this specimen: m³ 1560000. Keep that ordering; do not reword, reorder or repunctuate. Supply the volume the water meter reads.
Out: m³ 3021.60
